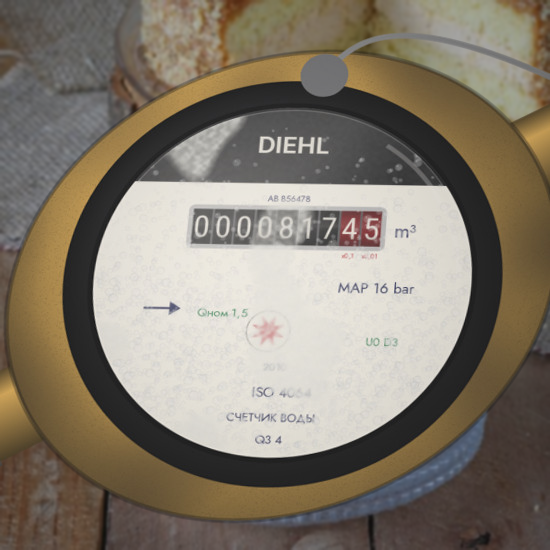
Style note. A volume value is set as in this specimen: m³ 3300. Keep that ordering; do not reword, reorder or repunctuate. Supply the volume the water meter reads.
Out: m³ 817.45
